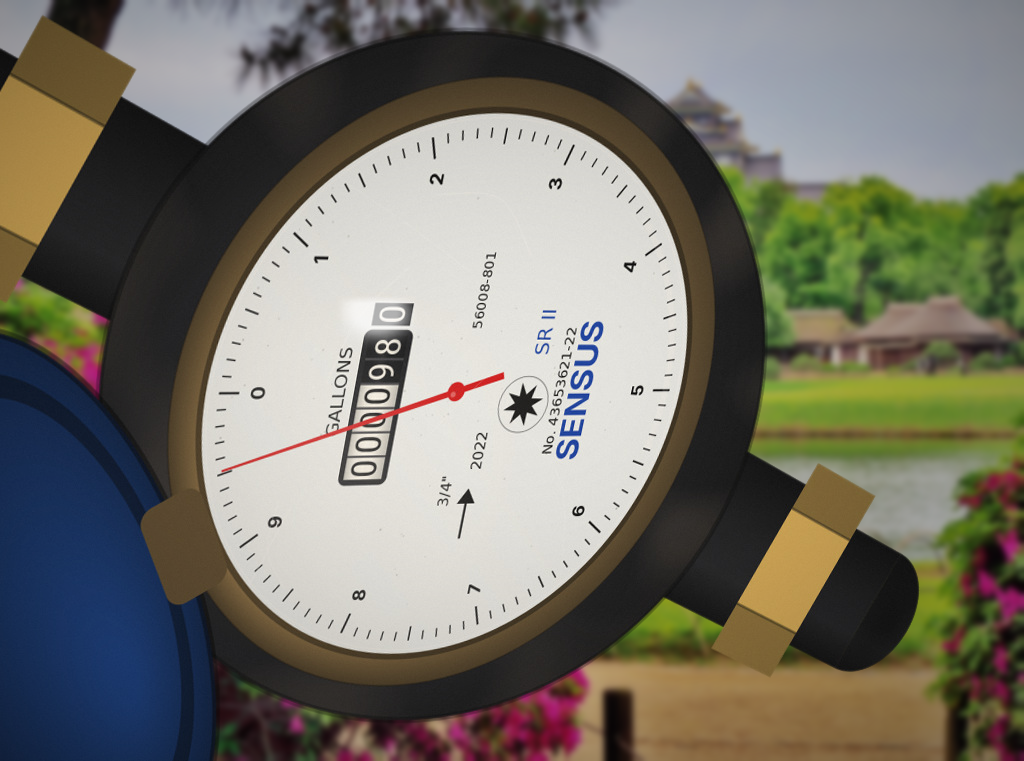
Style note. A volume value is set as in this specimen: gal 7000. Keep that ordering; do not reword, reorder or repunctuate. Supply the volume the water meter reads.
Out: gal 979.5
